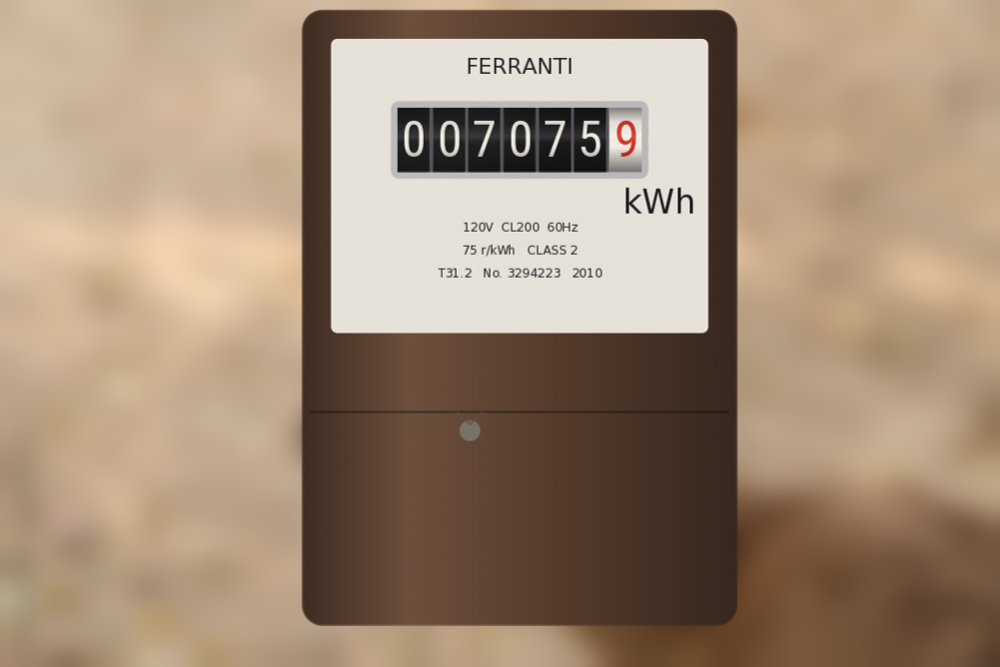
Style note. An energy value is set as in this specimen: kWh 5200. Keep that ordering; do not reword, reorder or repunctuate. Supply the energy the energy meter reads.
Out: kWh 7075.9
